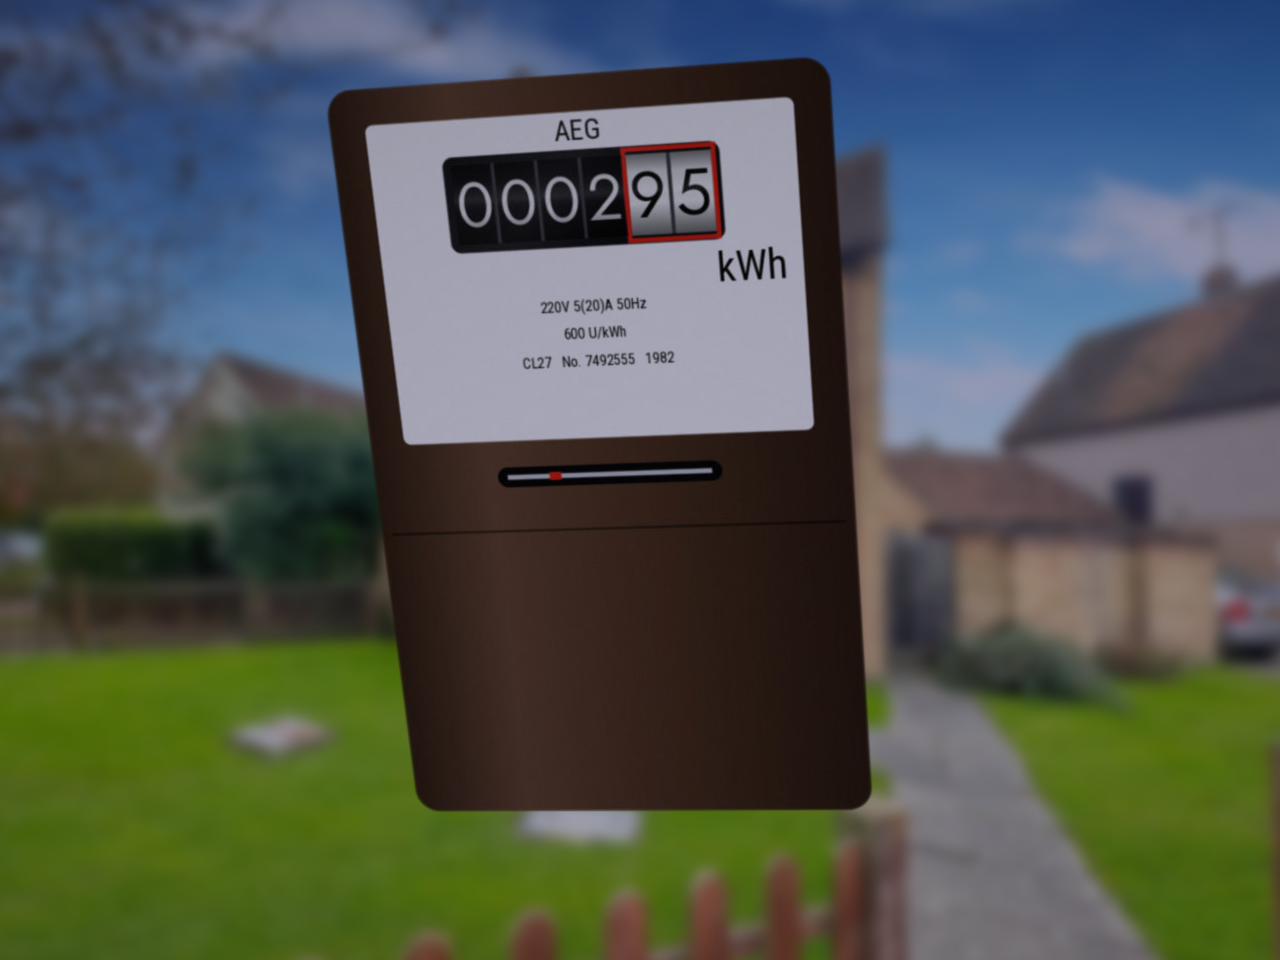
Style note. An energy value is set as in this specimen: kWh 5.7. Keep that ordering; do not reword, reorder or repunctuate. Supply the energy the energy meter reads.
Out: kWh 2.95
